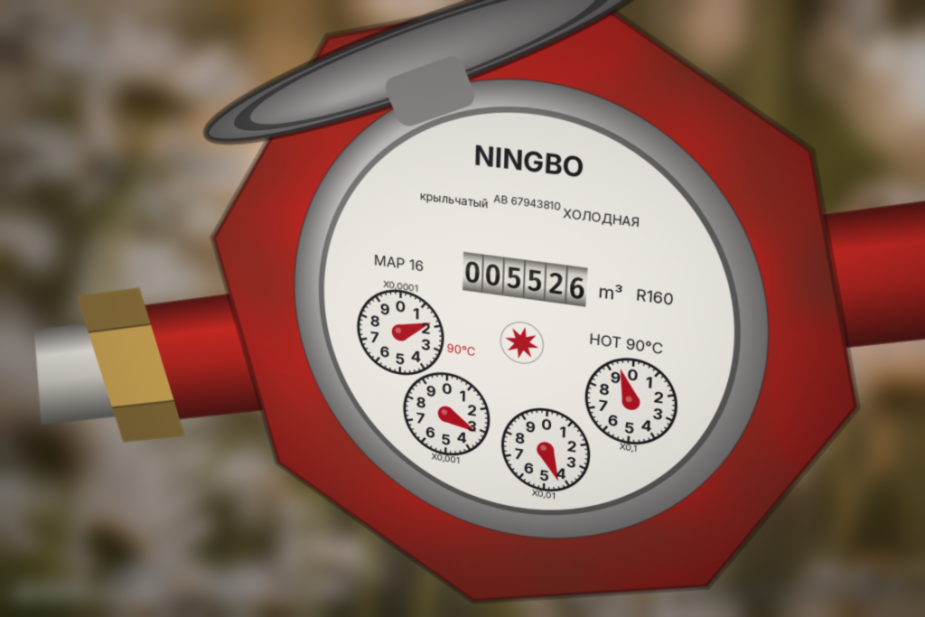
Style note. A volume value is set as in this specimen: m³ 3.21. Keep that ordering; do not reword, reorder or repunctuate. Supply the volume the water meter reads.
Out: m³ 5525.9431
